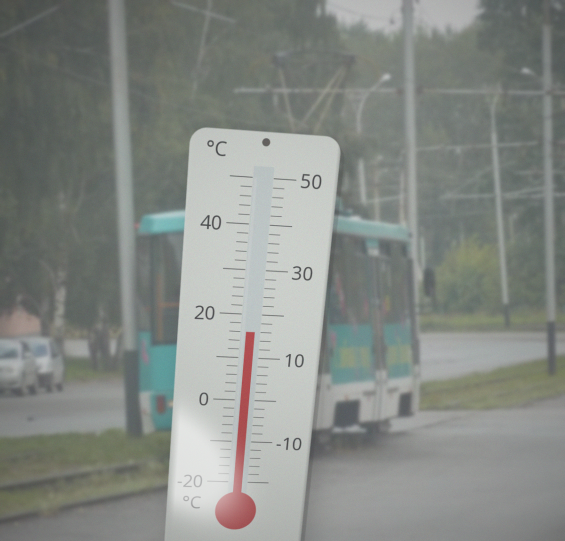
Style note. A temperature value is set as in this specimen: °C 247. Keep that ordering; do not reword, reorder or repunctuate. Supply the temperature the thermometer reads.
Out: °C 16
